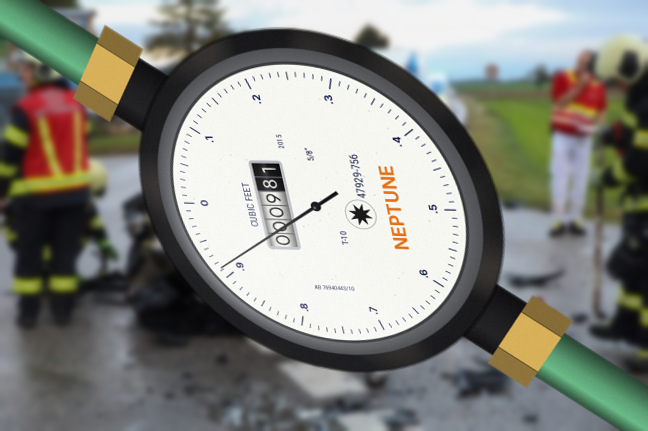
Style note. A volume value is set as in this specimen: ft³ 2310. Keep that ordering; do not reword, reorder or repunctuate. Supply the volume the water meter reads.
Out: ft³ 980.91
